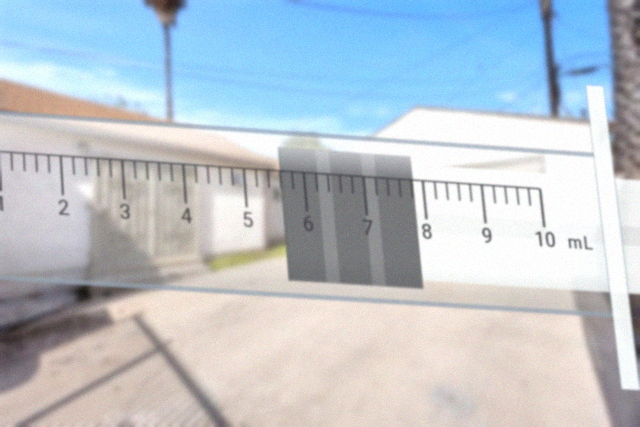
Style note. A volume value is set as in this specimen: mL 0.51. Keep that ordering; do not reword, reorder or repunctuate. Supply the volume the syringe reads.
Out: mL 5.6
